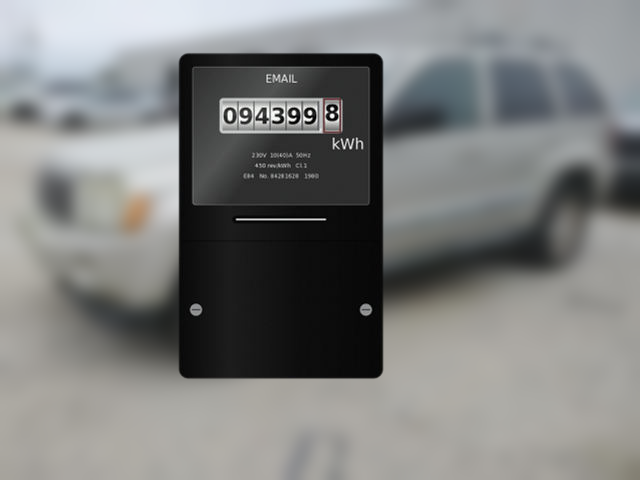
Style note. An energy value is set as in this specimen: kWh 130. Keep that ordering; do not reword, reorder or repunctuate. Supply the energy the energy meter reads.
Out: kWh 94399.8
